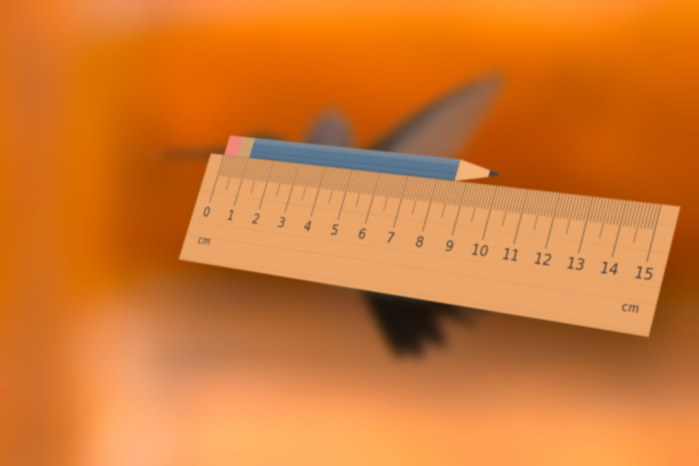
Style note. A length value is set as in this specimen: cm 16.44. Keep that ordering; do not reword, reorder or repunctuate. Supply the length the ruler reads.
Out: cm 10
